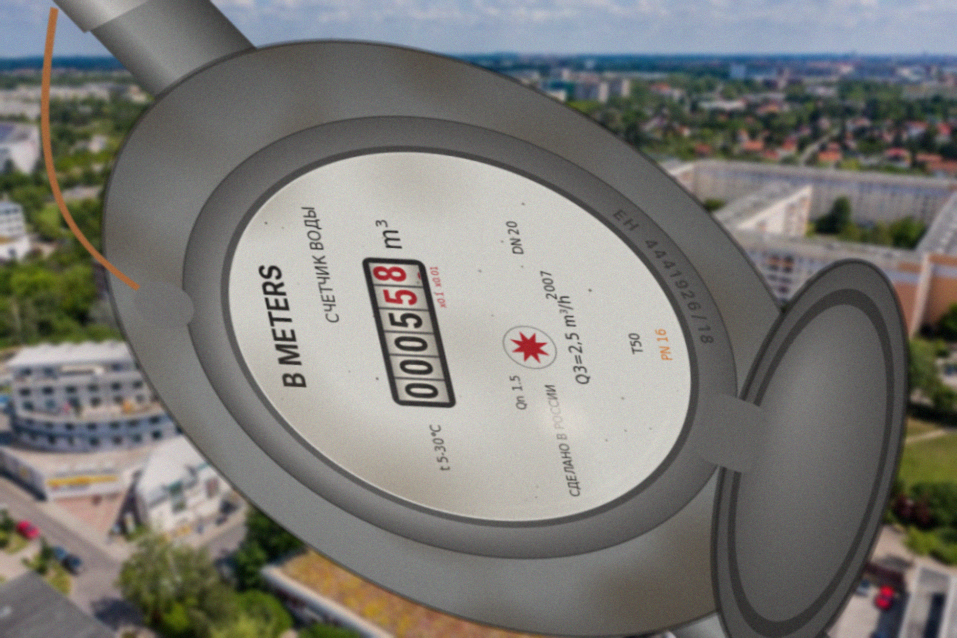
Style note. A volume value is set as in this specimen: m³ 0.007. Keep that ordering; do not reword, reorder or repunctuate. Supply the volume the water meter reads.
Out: m³ 5.58
